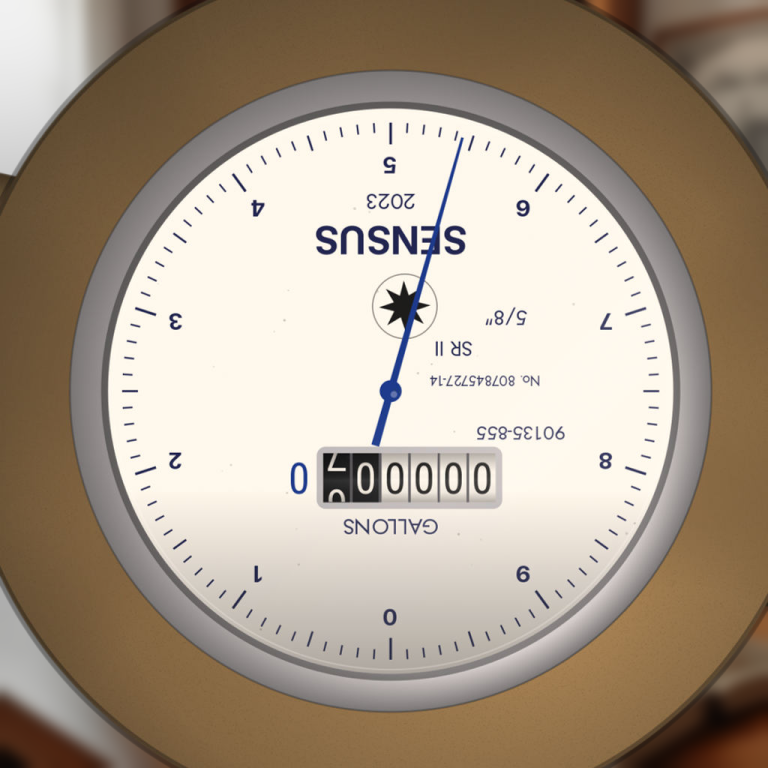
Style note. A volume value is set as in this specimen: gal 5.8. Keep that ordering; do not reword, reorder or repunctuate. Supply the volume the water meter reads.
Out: gal 65.4
